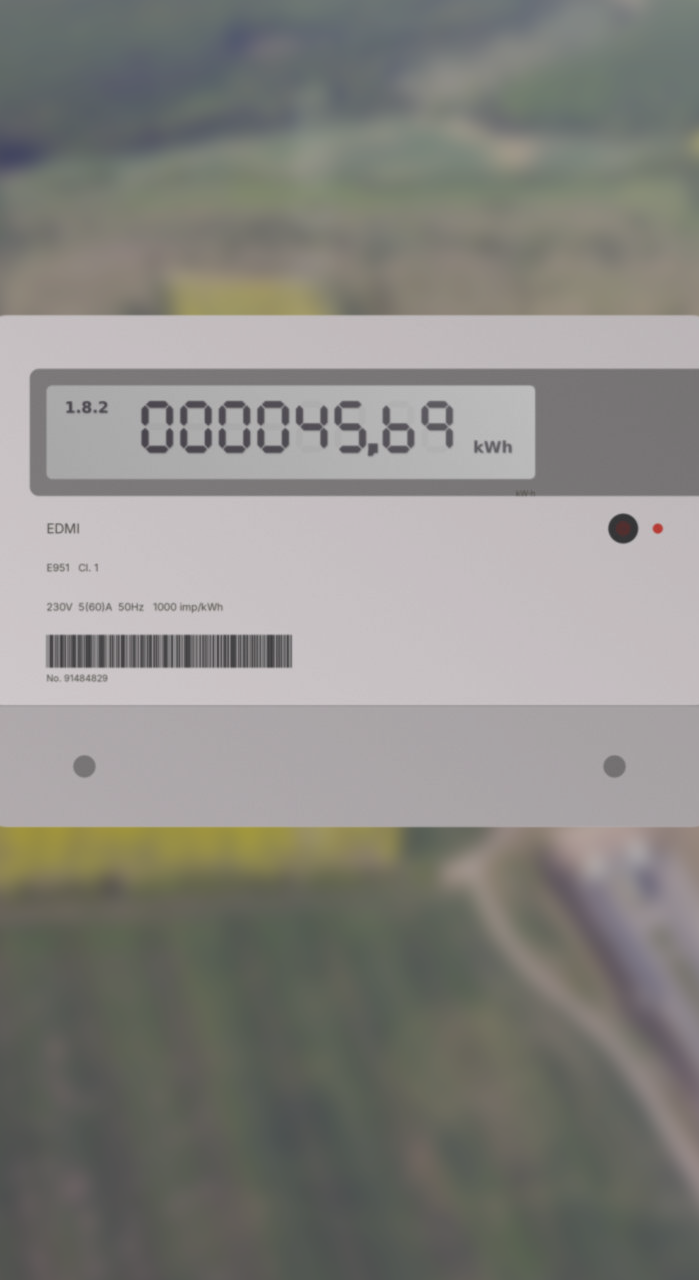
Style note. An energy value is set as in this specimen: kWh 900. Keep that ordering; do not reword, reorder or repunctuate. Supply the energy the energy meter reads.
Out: kWh 45.69
